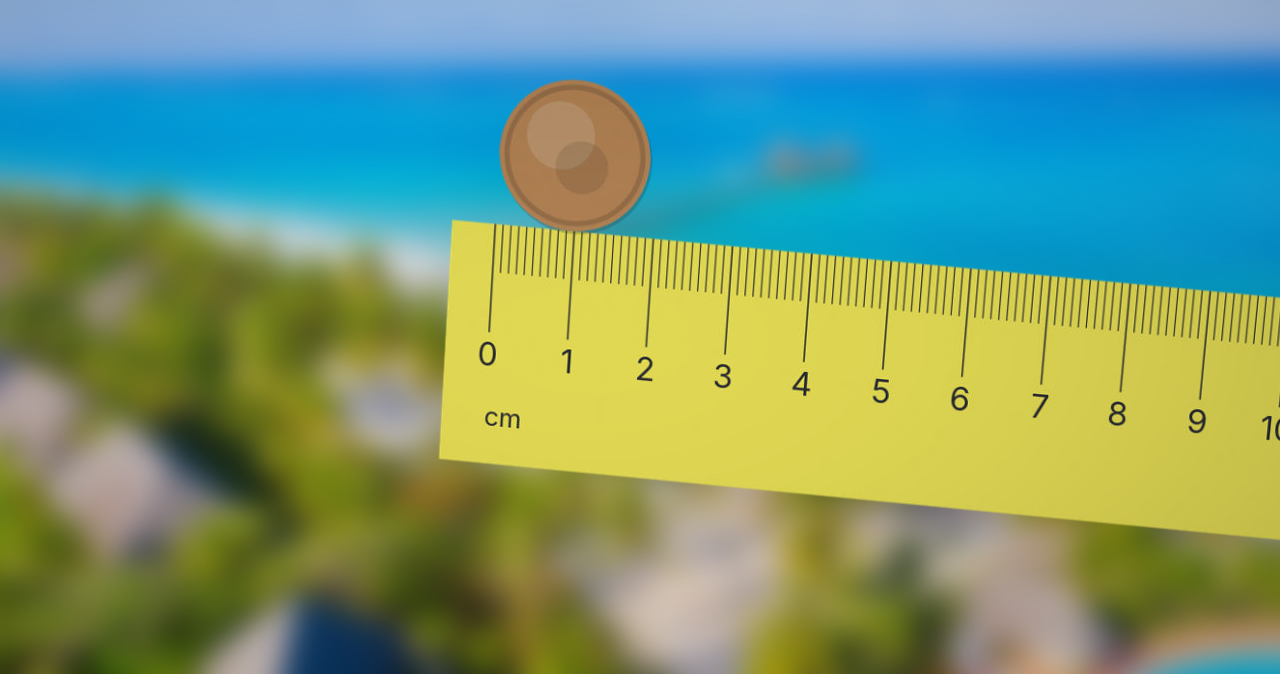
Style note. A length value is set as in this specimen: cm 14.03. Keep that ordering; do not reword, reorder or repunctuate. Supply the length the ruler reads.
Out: cm 1.9
